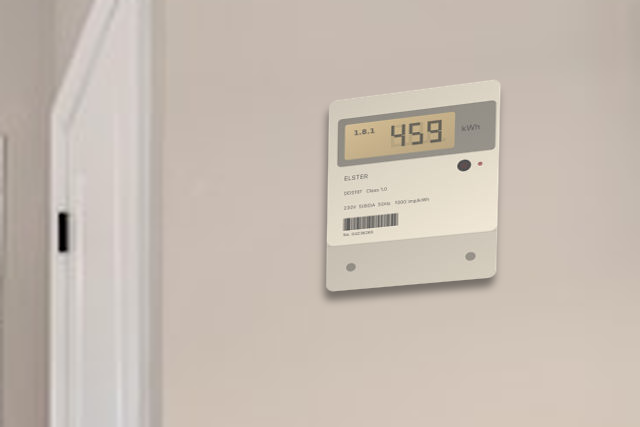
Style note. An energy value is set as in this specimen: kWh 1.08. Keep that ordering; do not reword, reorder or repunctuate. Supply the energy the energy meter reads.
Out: kWh 459
